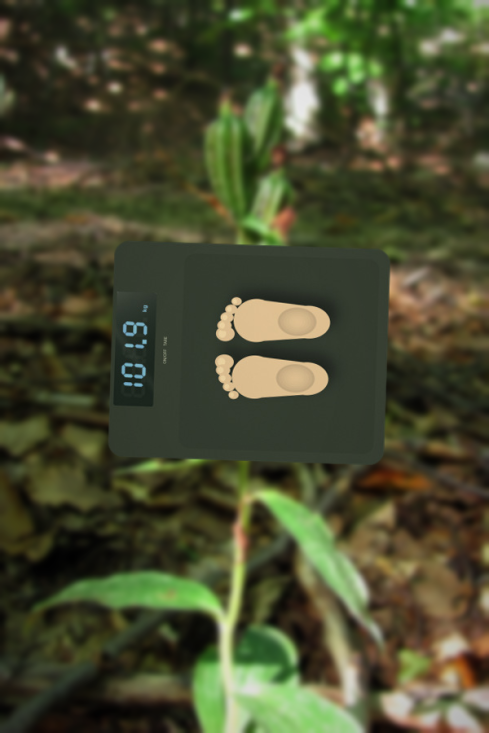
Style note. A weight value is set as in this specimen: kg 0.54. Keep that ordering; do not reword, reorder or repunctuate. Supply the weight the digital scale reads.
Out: kg 101.9
